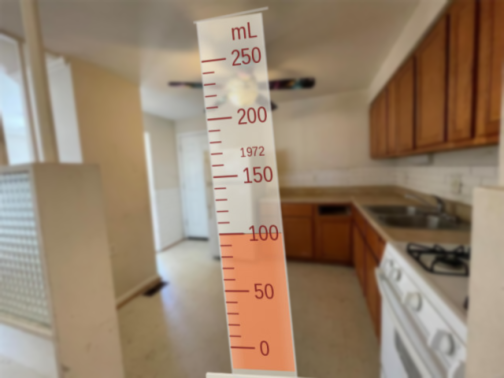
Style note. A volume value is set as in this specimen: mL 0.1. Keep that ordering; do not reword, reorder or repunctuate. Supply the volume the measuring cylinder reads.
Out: mL 100
